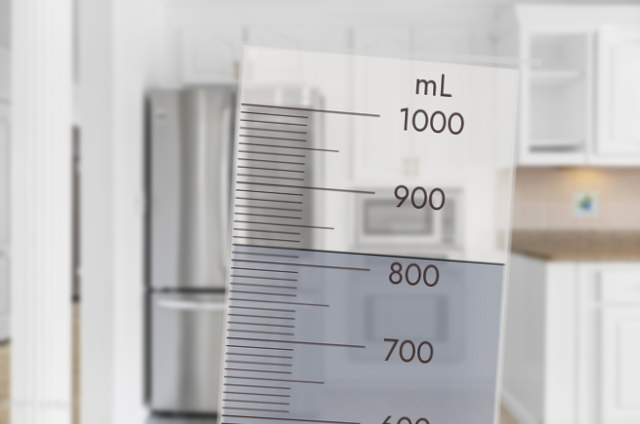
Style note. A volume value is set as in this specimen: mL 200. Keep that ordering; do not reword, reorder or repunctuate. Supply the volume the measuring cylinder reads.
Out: mL 820
